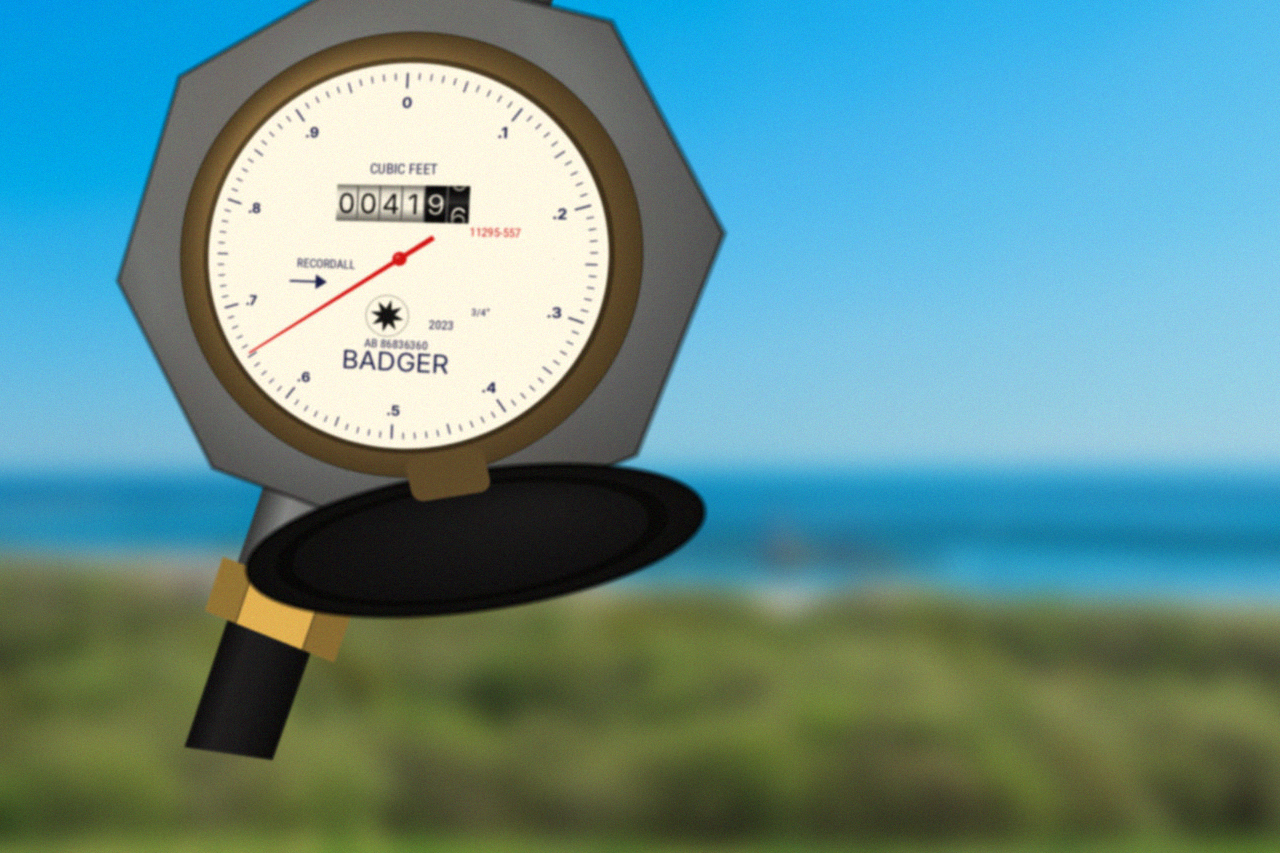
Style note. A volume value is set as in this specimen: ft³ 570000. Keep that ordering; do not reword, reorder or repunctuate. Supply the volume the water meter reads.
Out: ft³ 4195.65
